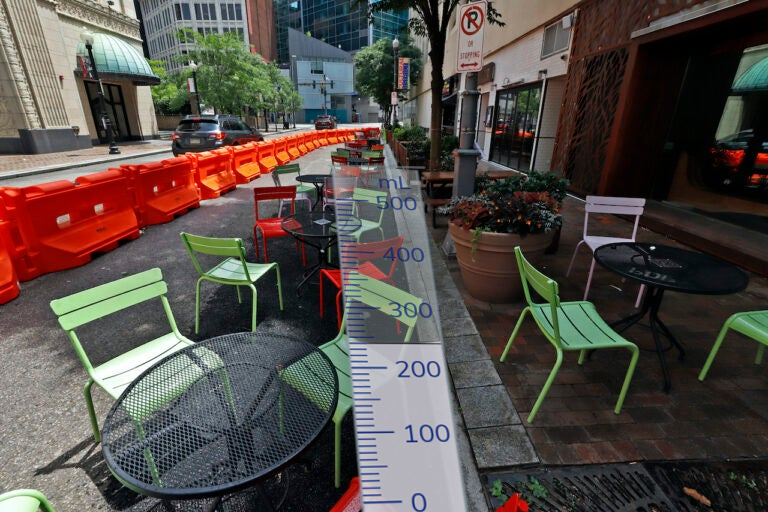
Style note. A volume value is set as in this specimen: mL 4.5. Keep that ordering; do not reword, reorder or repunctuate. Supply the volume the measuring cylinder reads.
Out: mL 240
